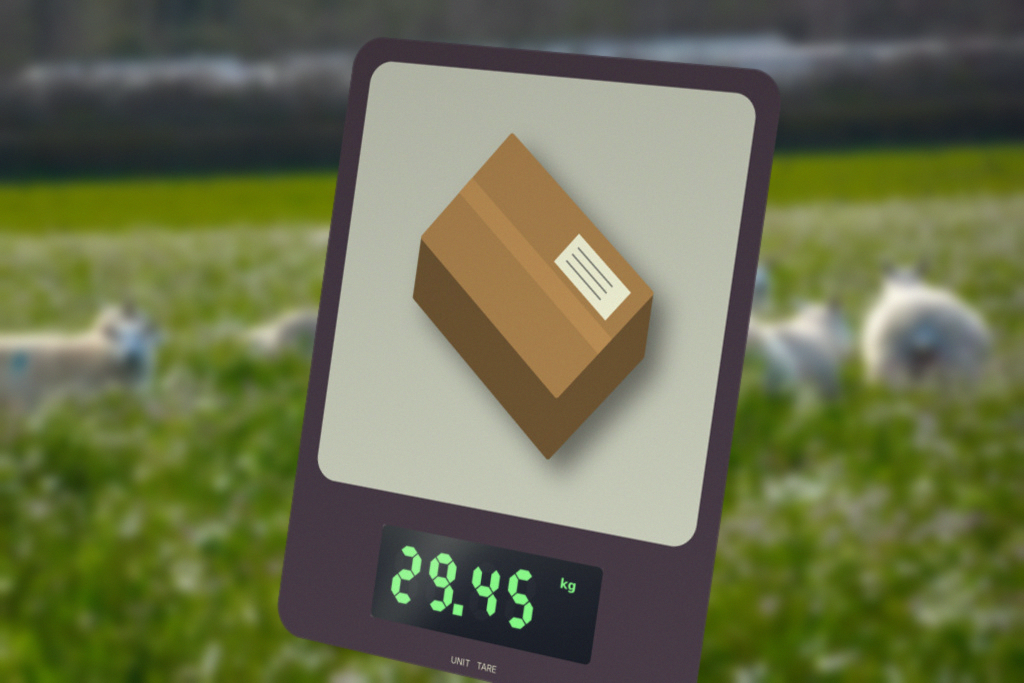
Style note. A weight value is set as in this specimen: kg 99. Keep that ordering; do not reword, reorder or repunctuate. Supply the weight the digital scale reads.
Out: kg 29.45
